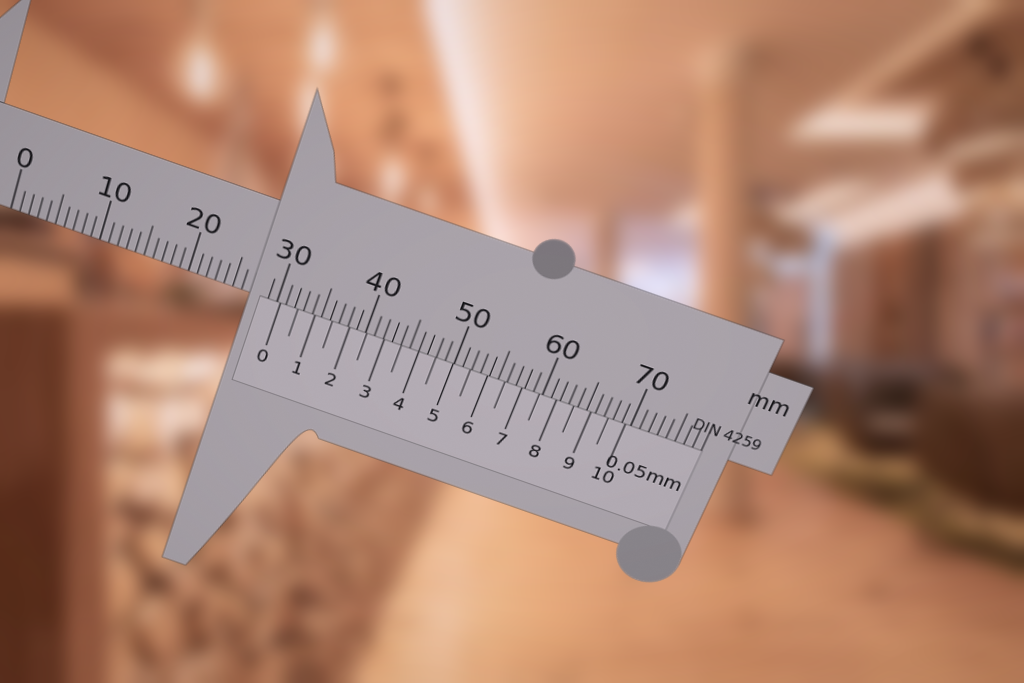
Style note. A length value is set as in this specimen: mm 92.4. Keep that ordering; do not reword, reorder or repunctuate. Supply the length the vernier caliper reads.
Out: mm 30.4
